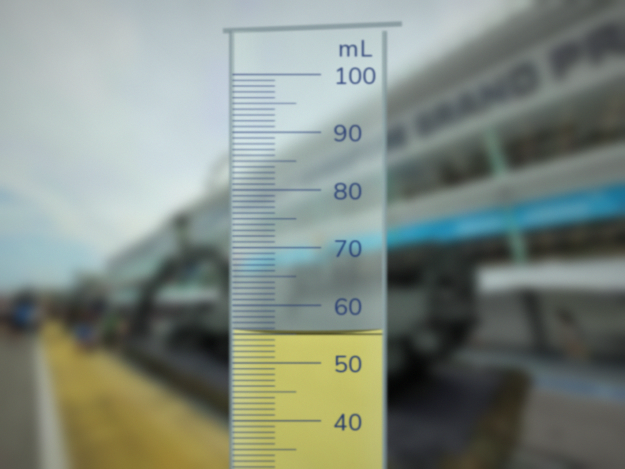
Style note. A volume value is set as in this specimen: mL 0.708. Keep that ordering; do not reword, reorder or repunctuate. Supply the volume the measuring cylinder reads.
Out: mL 55
